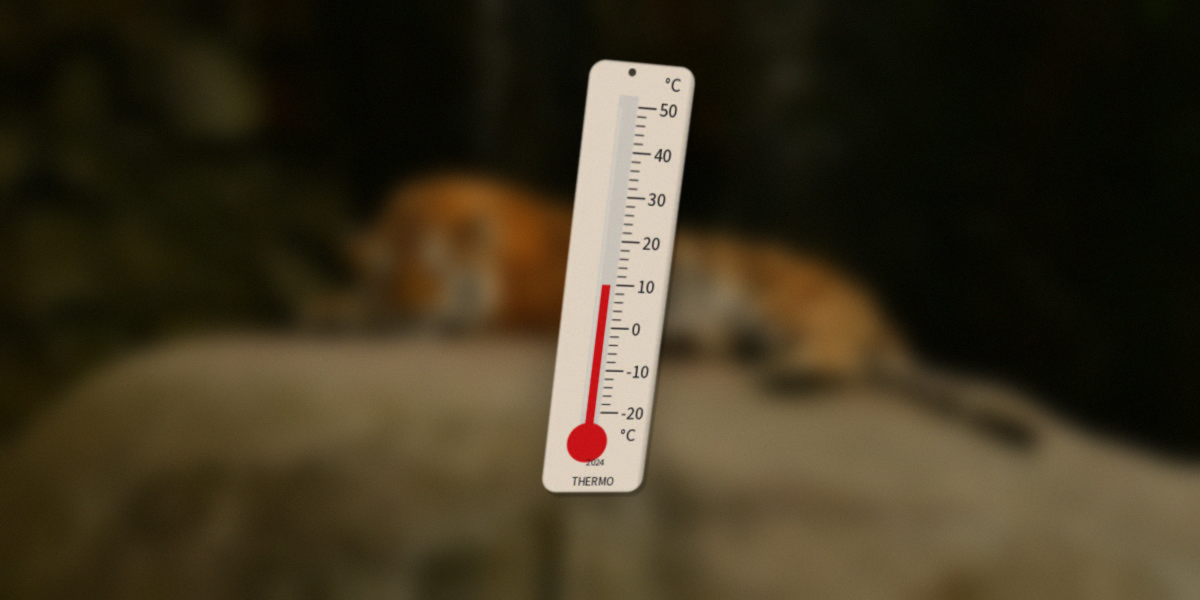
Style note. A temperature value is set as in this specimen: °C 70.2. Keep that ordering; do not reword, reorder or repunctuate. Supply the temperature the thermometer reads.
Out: °C 10
